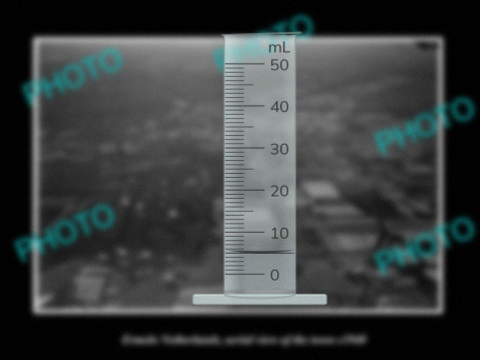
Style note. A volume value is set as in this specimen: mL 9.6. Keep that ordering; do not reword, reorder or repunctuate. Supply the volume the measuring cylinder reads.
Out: mL 5
